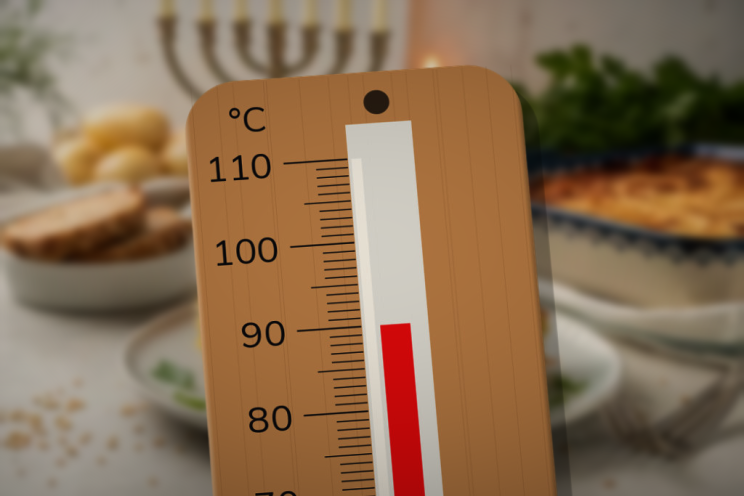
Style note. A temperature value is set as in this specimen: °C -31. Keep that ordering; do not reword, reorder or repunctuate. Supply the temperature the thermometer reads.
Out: °C 90
